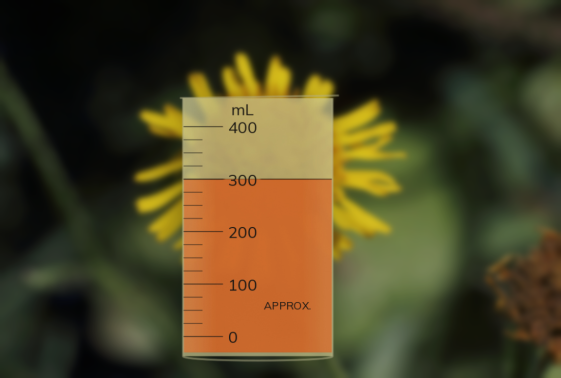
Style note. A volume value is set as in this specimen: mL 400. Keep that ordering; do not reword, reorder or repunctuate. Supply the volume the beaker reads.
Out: mL 300
